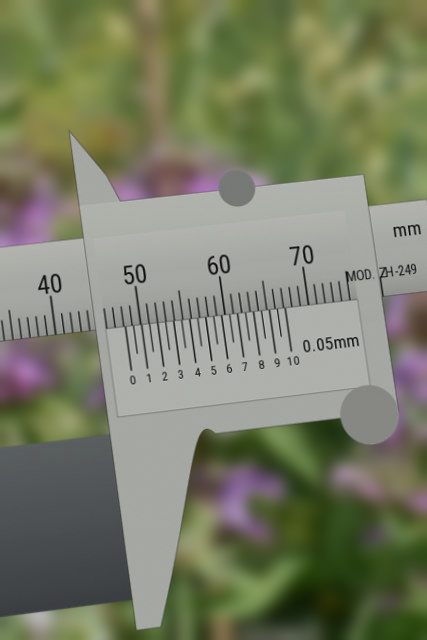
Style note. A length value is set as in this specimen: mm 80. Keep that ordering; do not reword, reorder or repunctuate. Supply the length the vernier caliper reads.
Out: mm 48.2
